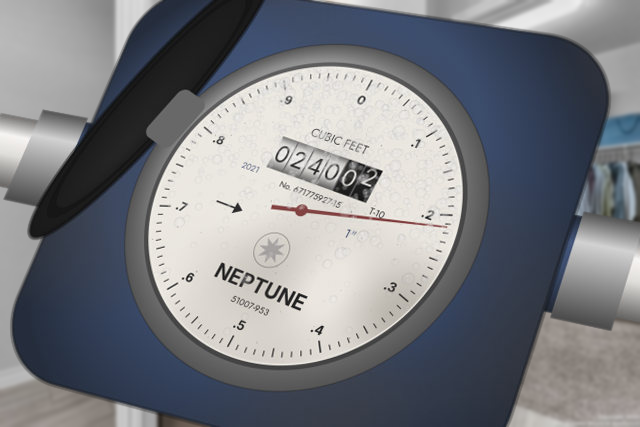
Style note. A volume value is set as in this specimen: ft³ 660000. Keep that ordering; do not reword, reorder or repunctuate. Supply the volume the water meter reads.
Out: ft³ 24002.21
